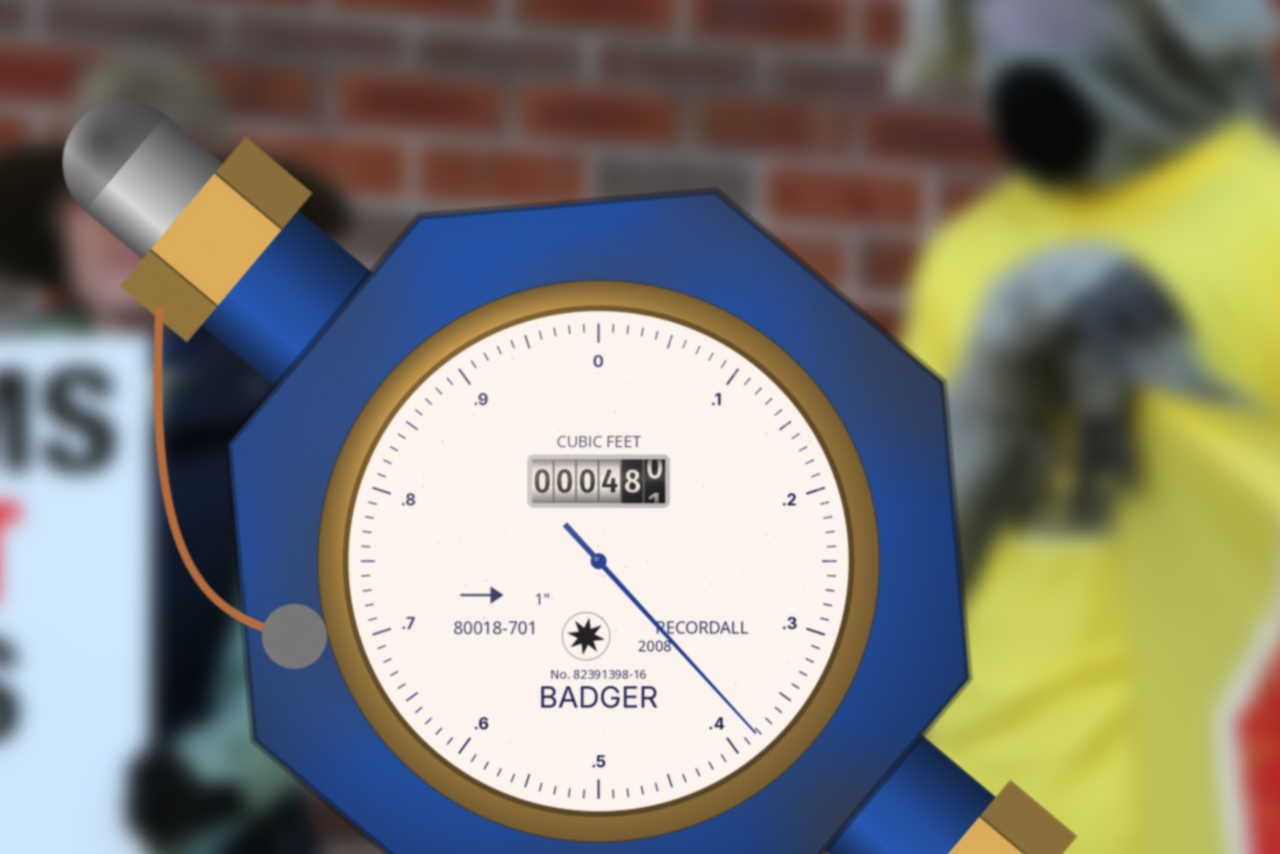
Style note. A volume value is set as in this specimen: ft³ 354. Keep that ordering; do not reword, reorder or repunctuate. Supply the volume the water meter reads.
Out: ft³ 480.38
